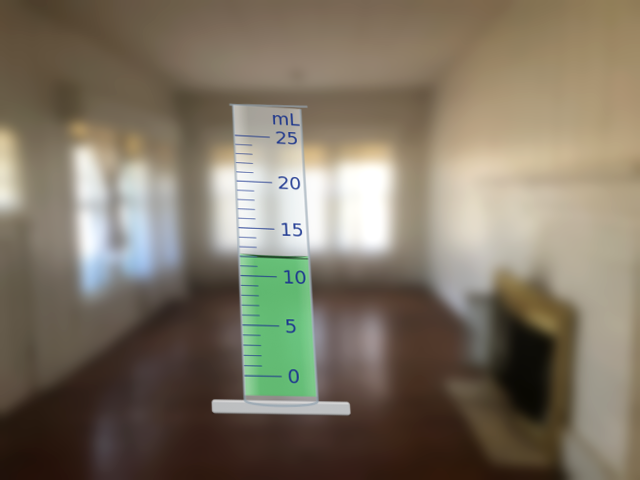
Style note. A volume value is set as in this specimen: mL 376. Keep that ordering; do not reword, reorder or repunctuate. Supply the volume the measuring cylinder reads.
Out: mL 12
